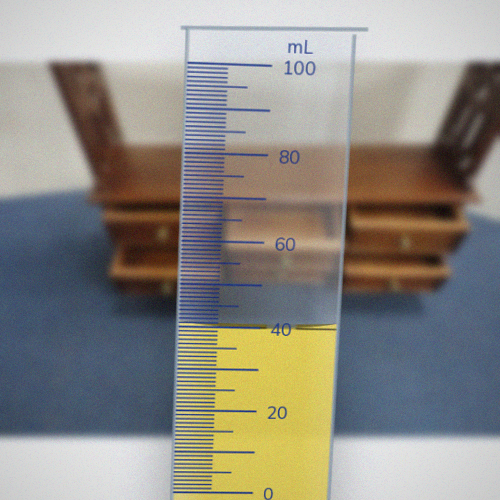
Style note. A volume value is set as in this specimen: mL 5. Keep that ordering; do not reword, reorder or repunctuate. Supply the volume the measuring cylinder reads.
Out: mL 40
